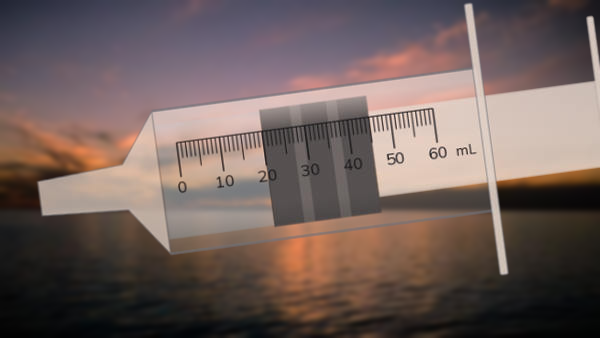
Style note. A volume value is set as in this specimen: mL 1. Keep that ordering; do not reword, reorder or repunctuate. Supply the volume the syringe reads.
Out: mL 20
